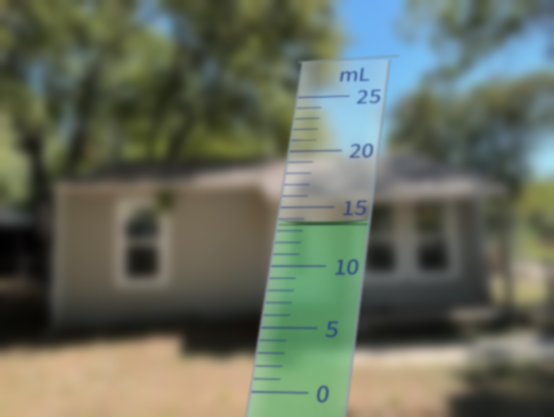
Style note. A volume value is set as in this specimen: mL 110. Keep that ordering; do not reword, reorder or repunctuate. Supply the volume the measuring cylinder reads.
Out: mL 13.5
